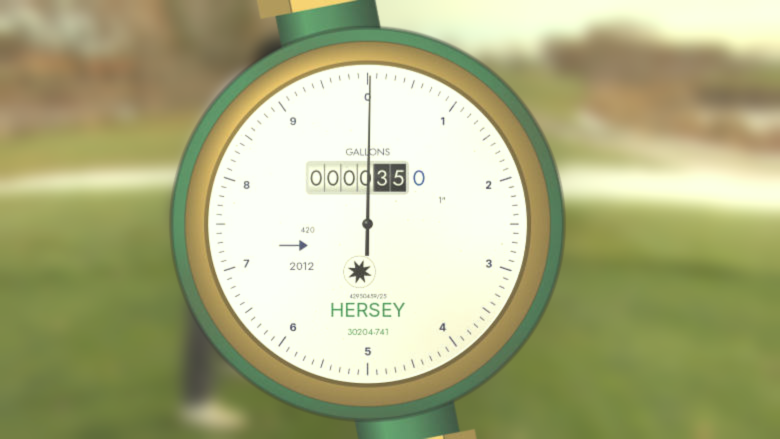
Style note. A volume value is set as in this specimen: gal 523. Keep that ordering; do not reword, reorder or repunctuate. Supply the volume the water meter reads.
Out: gal 350.0
